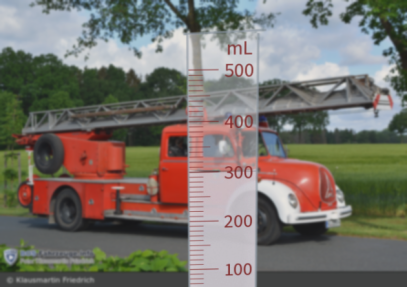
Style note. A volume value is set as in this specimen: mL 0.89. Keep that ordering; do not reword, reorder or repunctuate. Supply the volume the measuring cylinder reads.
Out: mL 300
